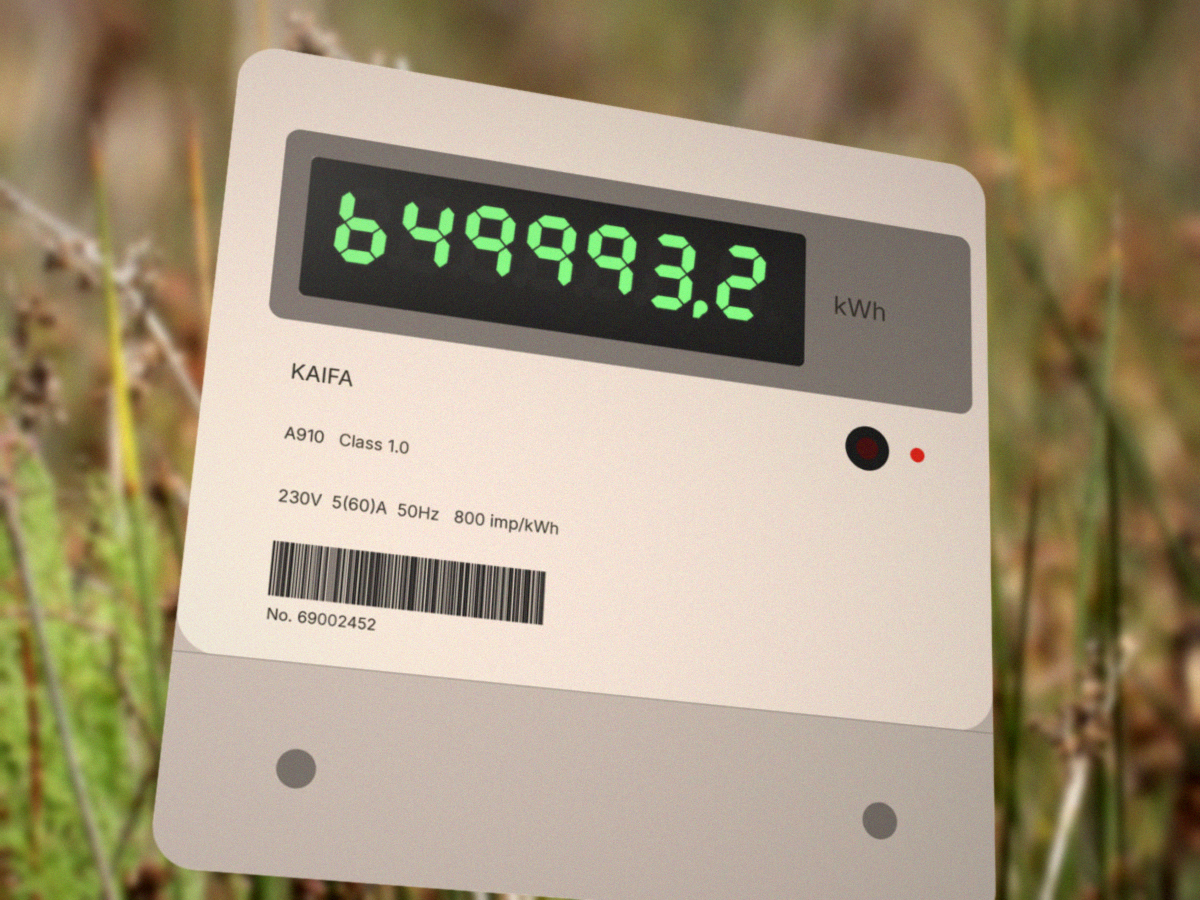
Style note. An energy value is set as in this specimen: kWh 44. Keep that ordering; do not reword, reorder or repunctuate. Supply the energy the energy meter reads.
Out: kWh 649993.2
